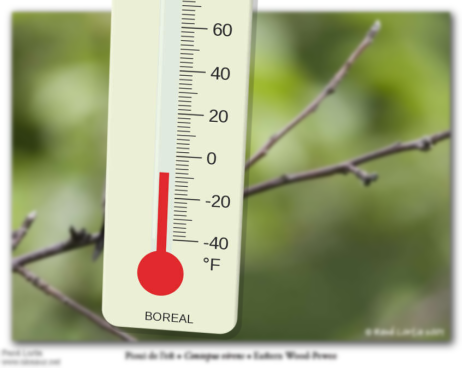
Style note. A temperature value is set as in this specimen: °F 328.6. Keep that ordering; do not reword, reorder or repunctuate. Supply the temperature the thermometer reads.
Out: °F -8
